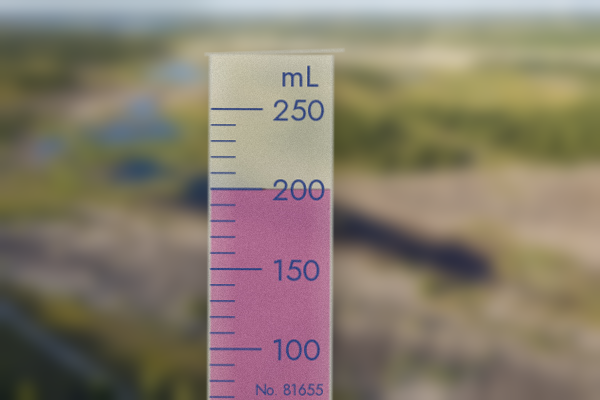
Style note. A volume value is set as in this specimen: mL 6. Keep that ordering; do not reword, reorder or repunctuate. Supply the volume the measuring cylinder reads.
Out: mL 200
